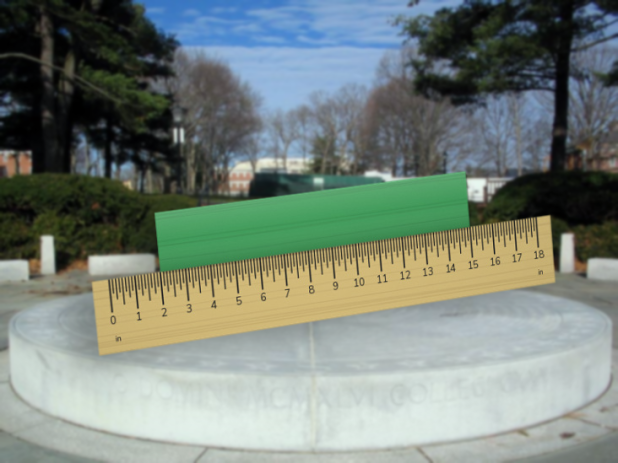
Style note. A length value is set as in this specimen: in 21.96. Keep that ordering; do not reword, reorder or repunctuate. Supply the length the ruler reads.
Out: in 13
